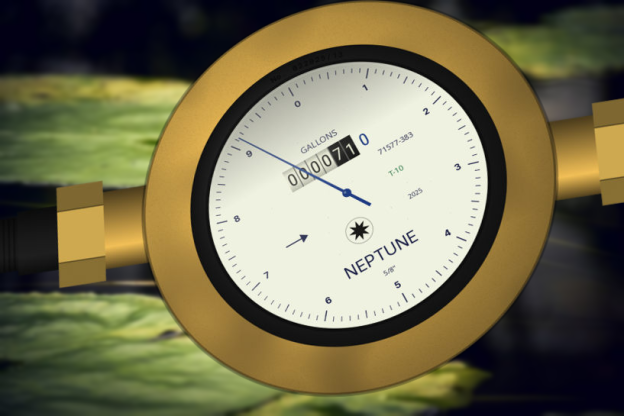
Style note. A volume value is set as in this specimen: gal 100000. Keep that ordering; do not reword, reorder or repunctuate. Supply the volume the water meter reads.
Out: gal 709.1
